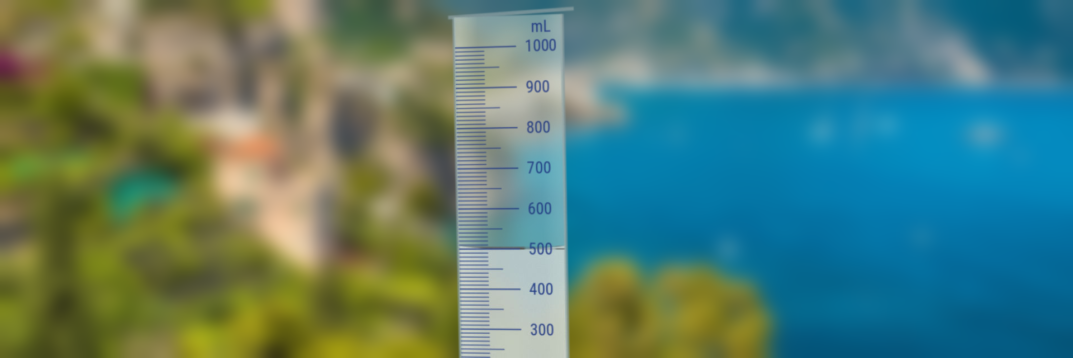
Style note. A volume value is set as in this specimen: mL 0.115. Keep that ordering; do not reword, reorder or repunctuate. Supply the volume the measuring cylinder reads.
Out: mL 500
